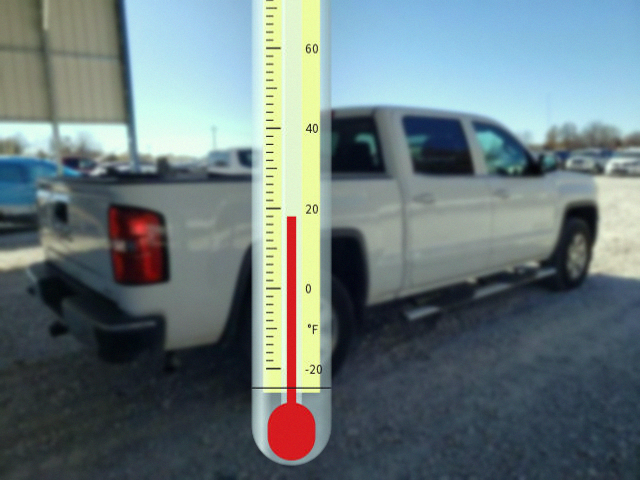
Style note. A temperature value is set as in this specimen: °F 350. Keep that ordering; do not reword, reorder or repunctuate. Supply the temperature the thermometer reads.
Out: °F 18
